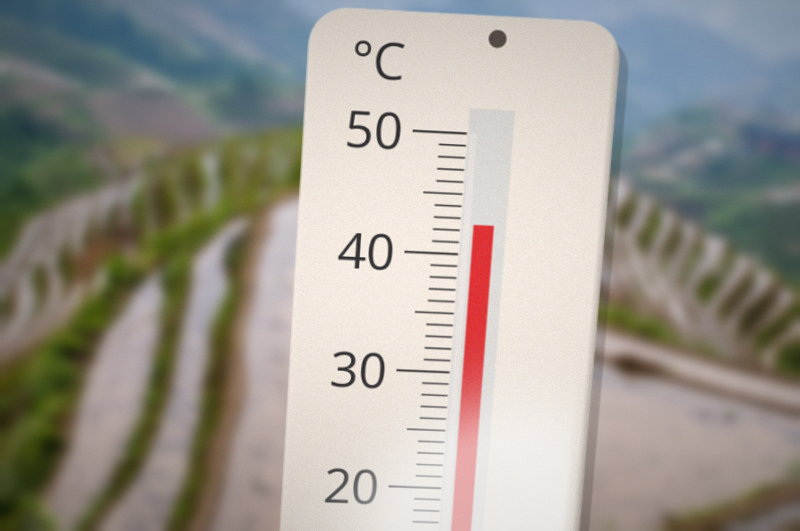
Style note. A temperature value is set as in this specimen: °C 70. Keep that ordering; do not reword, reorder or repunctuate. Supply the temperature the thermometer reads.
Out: °C 42.5
